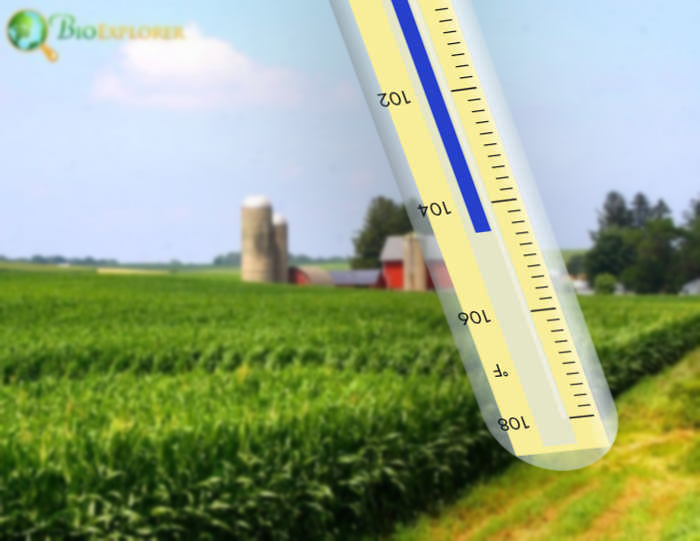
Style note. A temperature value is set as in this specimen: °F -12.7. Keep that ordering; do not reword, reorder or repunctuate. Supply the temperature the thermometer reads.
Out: °F 104.5
